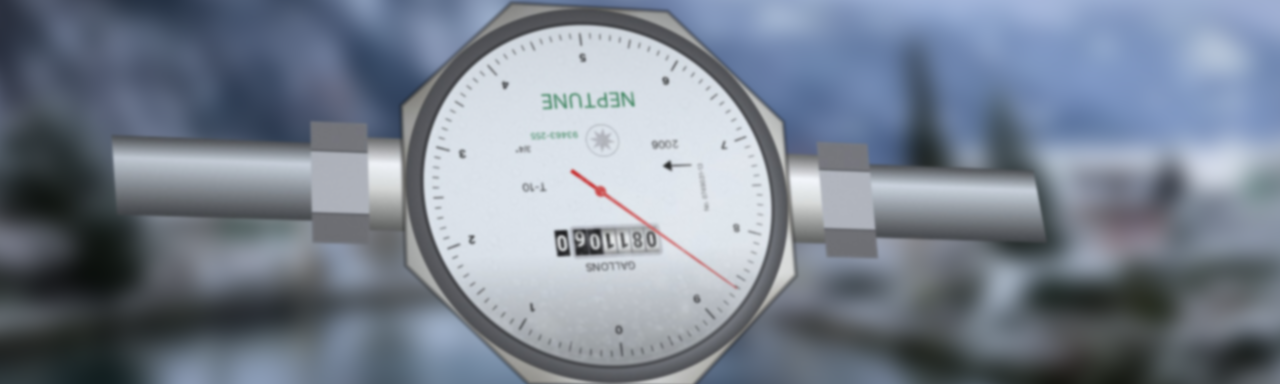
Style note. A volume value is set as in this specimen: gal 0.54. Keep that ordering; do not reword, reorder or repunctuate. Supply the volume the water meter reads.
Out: gal 811058.6
